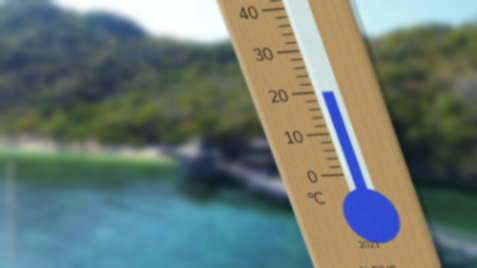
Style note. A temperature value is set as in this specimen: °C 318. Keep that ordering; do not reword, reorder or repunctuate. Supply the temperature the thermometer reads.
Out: °C 20
